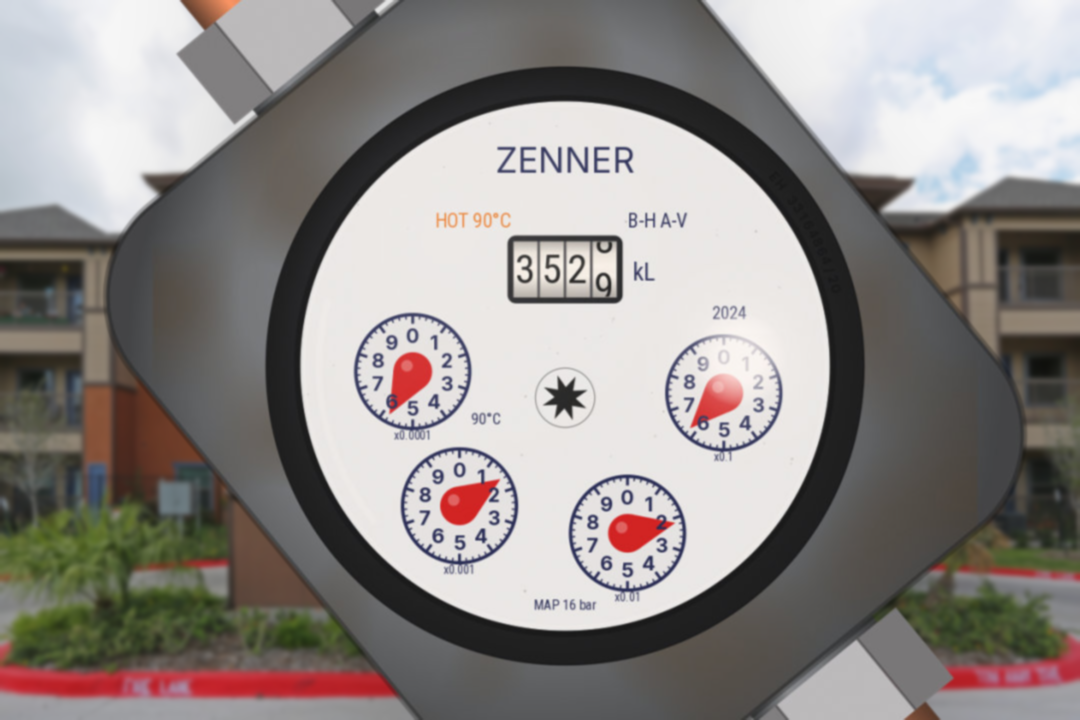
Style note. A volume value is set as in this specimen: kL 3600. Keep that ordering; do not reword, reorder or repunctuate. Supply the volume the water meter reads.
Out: kL 3528.6215
